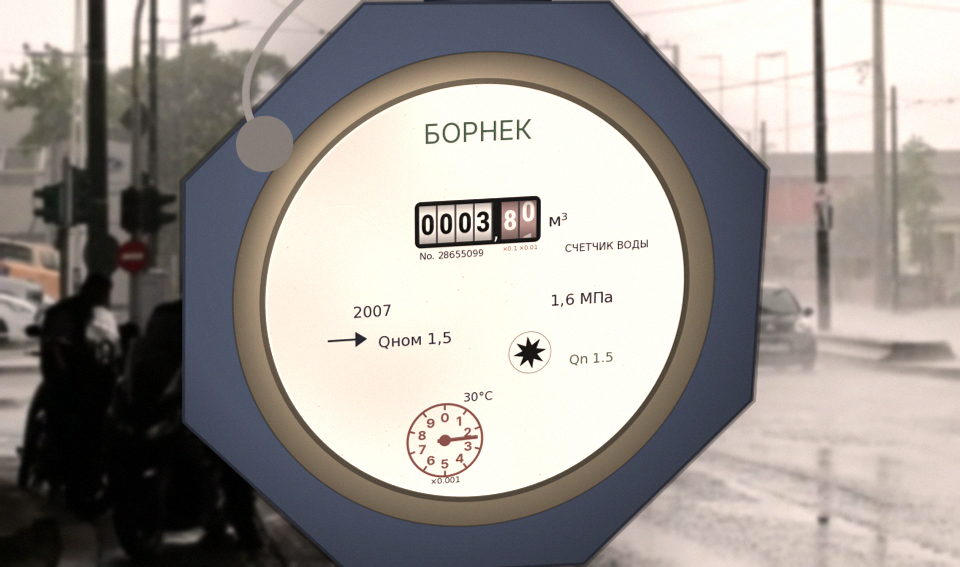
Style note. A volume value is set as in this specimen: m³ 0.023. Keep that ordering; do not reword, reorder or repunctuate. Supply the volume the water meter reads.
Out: m³ 3.802
